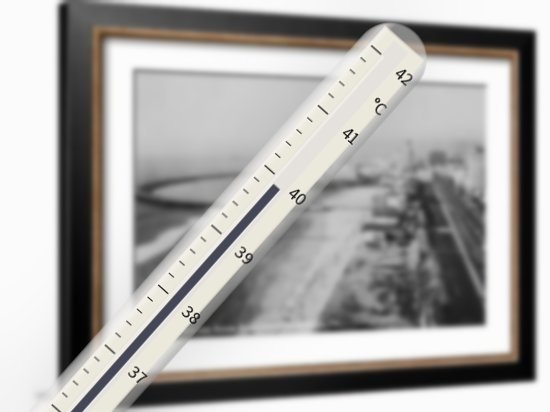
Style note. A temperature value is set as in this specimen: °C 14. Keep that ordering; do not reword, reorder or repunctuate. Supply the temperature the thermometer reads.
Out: °C 39.9
